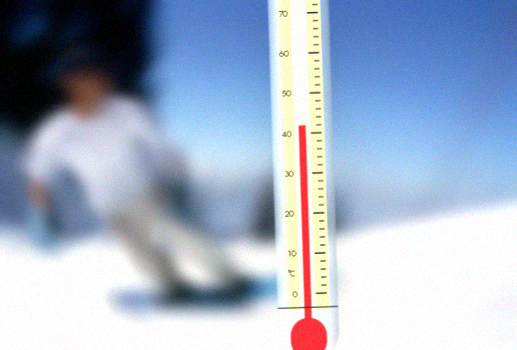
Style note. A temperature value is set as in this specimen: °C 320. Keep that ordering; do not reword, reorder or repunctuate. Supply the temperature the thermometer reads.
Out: °C 42
